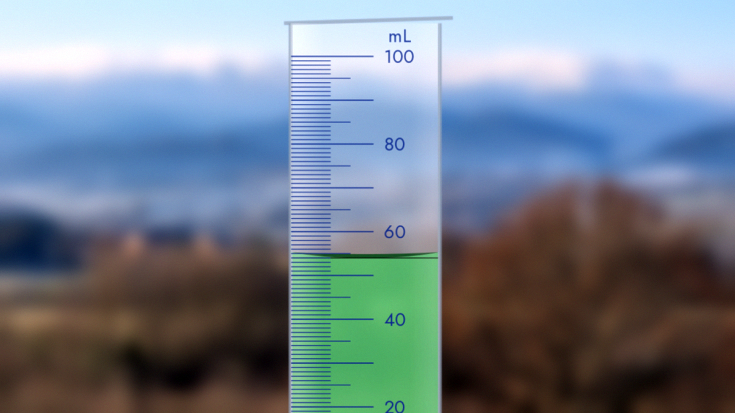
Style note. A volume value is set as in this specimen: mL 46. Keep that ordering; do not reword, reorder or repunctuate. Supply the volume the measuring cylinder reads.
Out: mL 54
